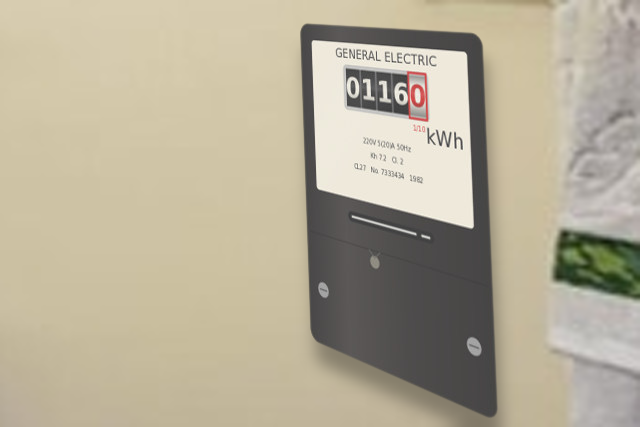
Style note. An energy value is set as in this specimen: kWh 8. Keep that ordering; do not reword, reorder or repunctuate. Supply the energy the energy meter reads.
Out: kWh 116.0
